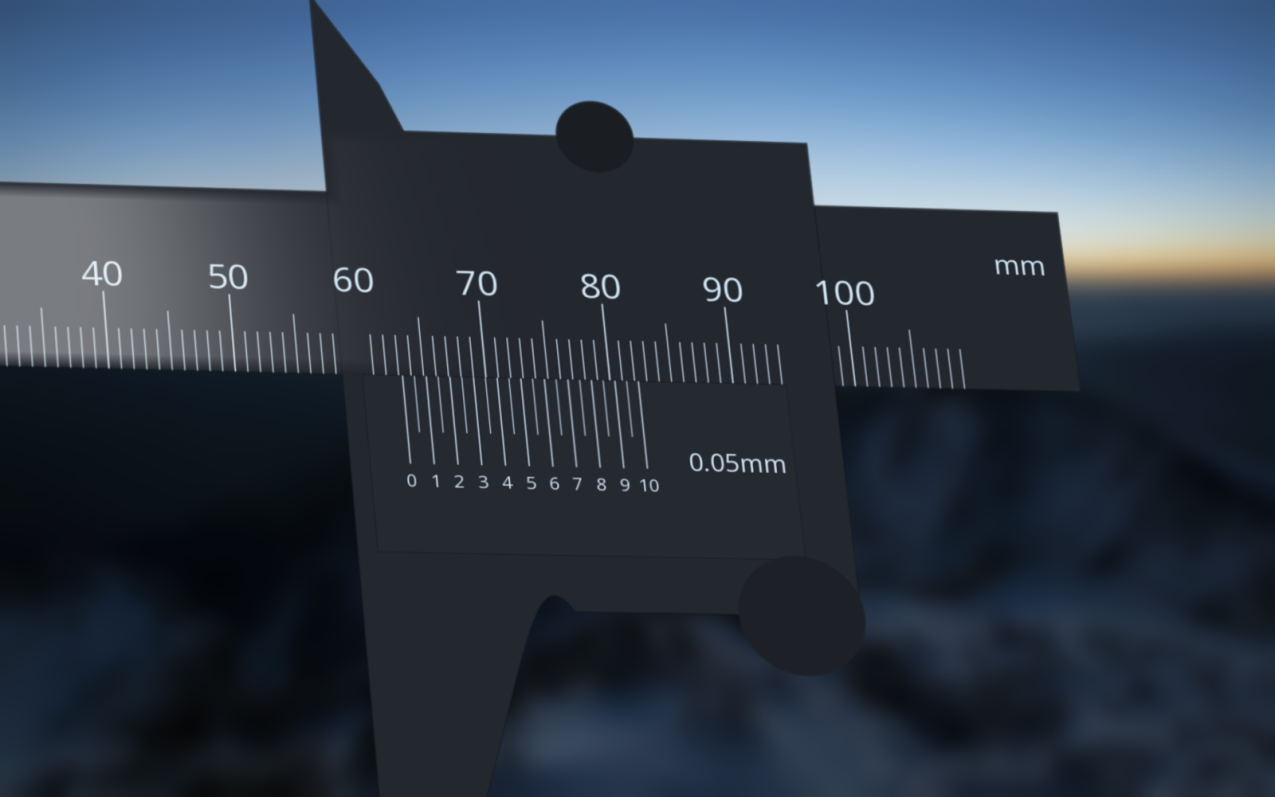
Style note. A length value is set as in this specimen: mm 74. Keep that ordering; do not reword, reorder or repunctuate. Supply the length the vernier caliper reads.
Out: mm 63.3
